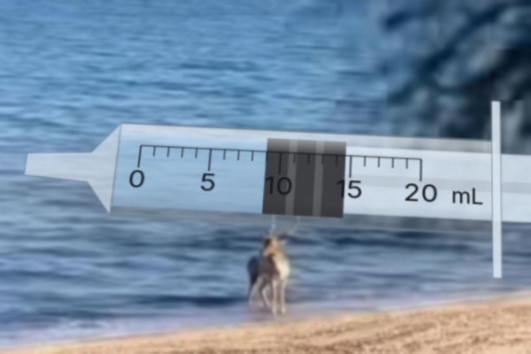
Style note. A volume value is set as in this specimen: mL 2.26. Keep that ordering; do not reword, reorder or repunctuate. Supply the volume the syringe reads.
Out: mL 9
